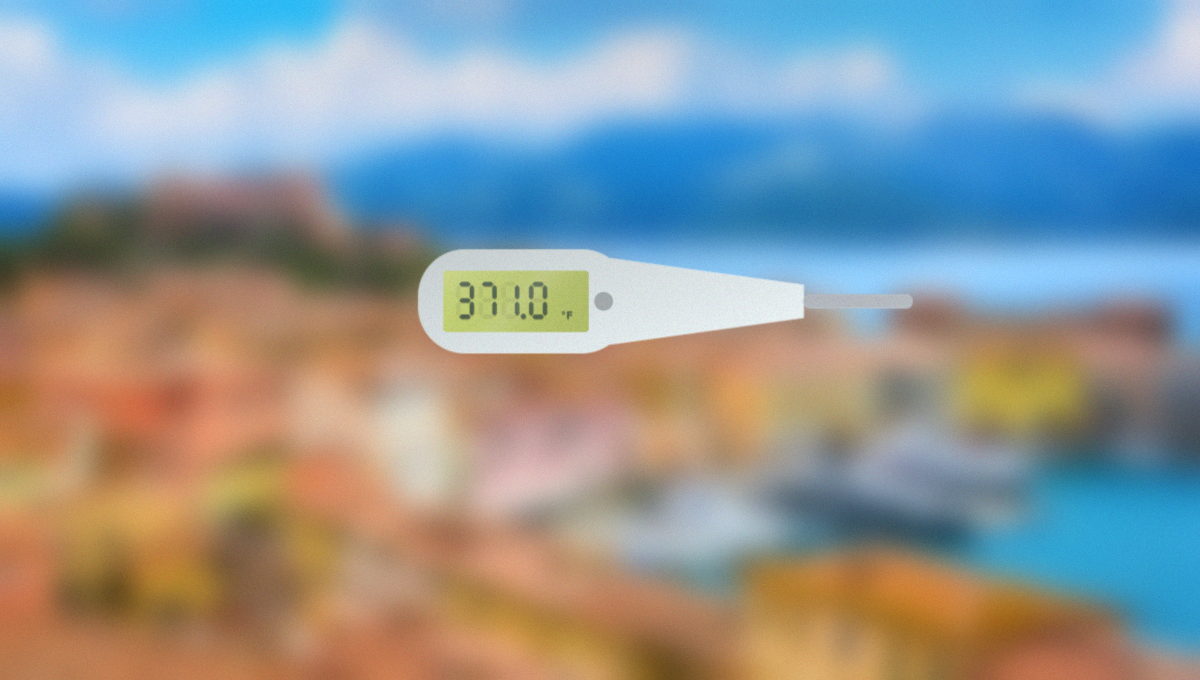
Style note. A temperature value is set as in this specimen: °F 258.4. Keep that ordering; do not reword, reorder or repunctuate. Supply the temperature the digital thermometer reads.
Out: °F 371.0
